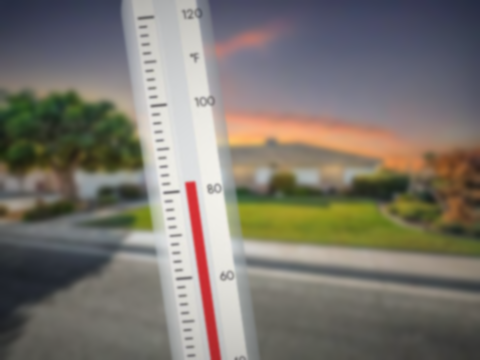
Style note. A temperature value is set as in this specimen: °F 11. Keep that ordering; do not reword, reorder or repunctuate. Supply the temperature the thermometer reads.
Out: °F 82
